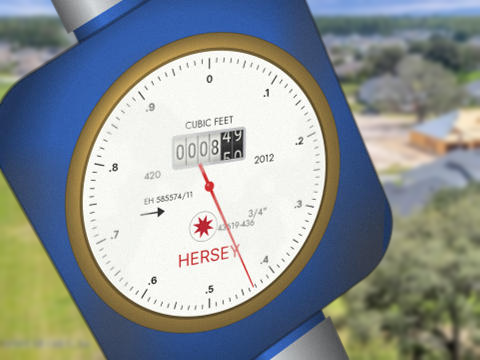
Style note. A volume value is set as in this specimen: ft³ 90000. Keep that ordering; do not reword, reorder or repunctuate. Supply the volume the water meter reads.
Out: ft³ 849.43
